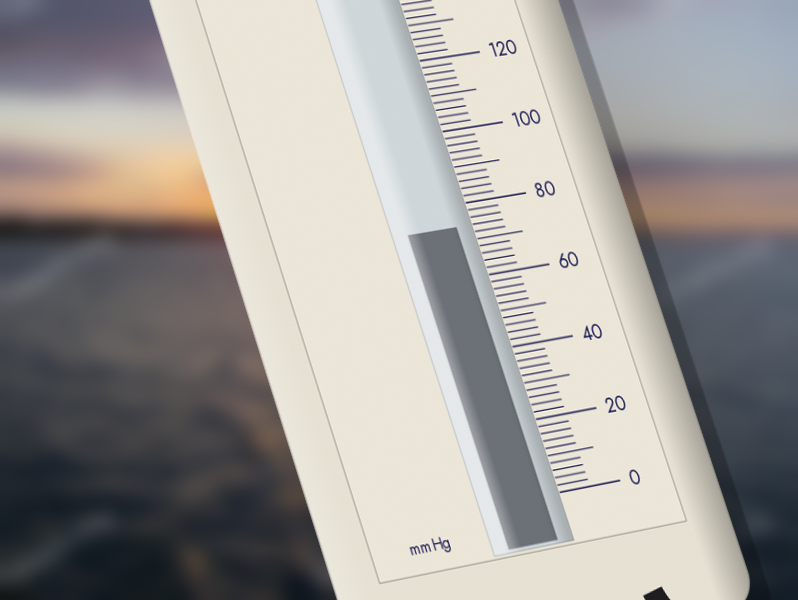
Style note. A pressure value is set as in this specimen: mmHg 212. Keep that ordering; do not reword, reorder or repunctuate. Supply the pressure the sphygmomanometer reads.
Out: mmHg 74
